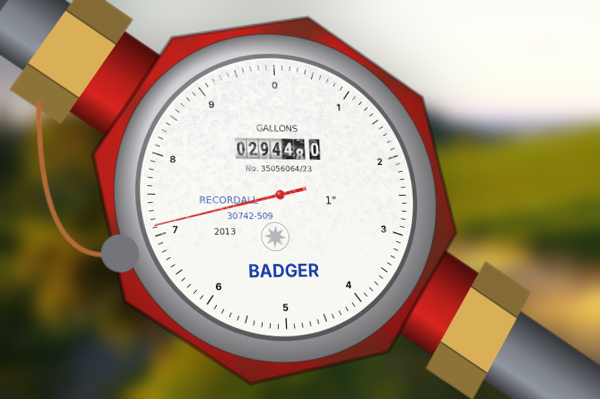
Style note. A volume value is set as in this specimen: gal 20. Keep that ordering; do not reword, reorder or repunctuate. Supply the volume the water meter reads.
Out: gal 294477.1
